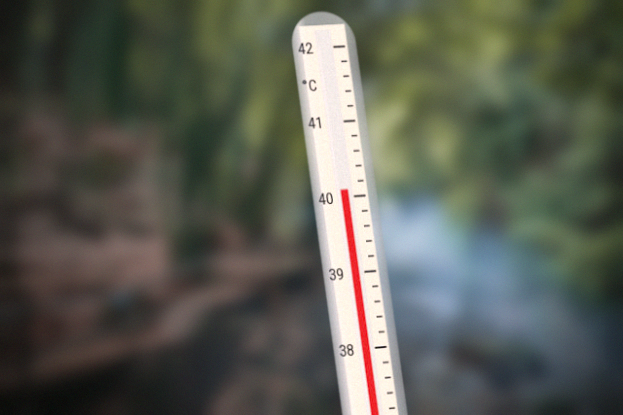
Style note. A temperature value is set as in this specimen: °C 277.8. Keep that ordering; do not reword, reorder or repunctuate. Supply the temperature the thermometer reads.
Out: °C 40.1
